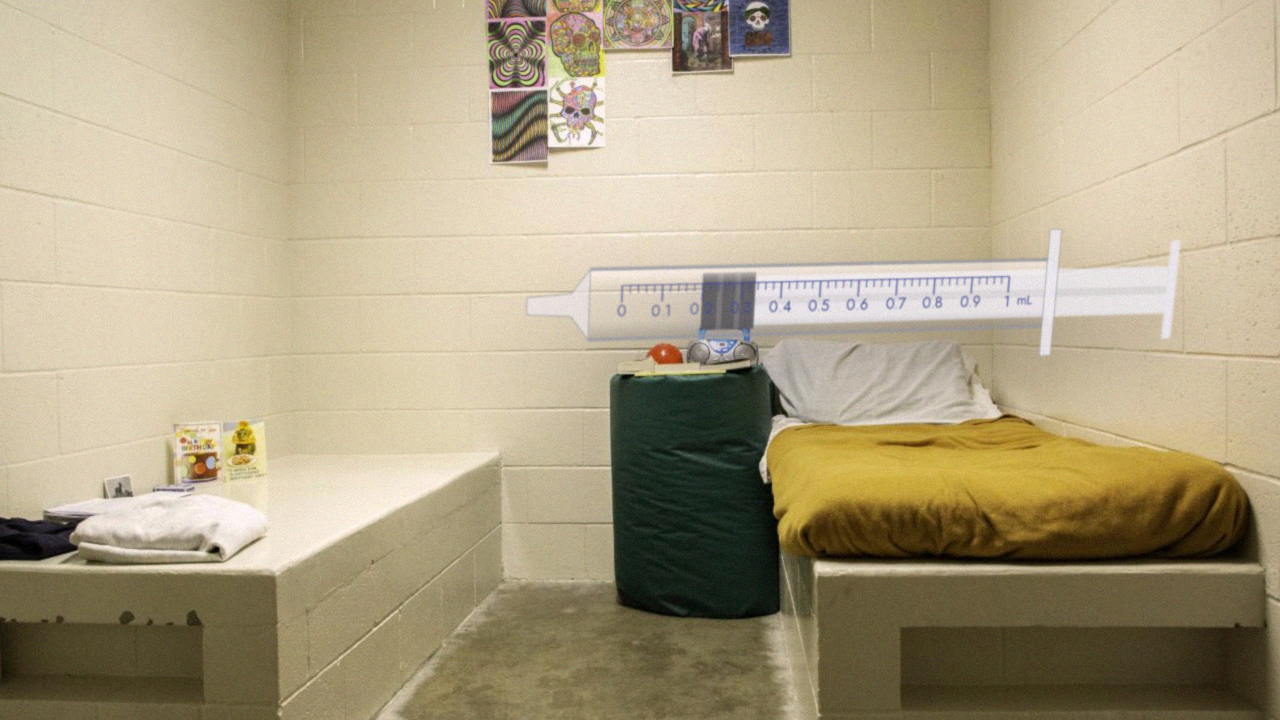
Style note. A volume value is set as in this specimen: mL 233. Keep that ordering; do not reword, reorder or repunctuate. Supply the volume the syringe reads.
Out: mL 0.2
